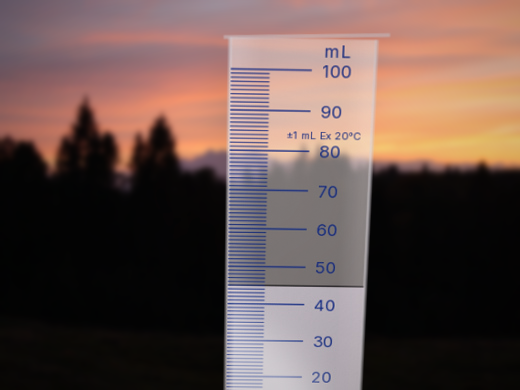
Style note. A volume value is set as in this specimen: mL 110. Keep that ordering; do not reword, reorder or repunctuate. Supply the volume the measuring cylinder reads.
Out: mL 45
